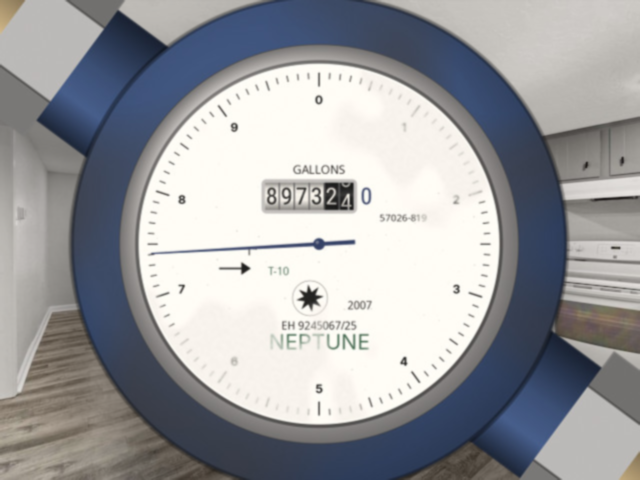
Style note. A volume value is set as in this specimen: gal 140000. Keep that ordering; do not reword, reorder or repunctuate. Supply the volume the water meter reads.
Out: gal 8973237.4
